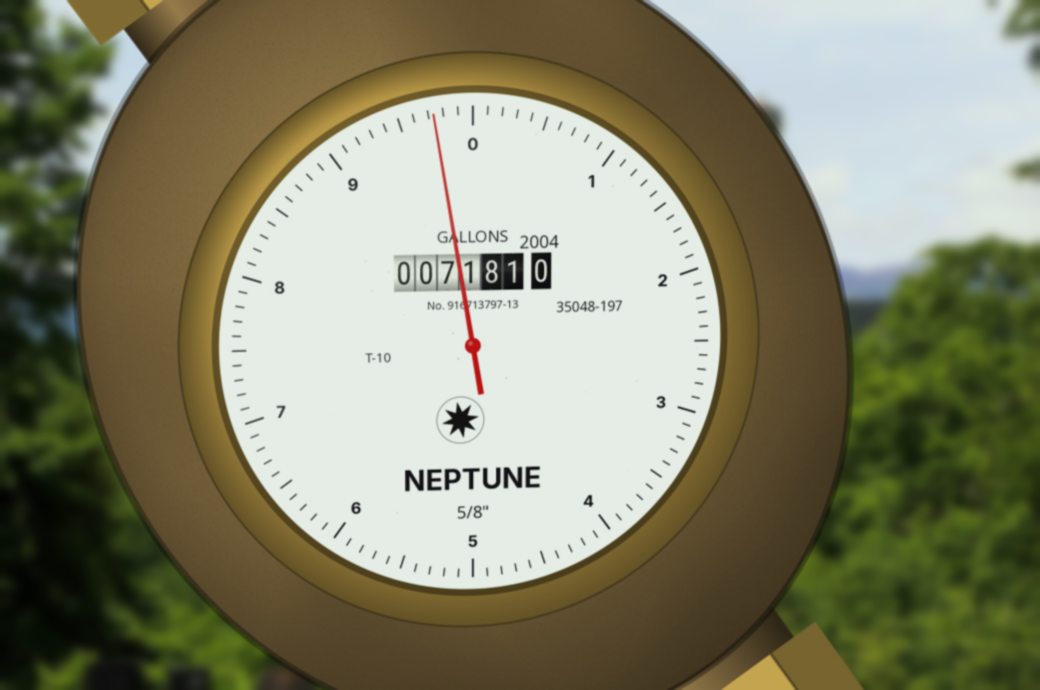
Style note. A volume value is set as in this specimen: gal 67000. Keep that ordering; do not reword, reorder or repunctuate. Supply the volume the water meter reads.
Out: gal 71809.7
